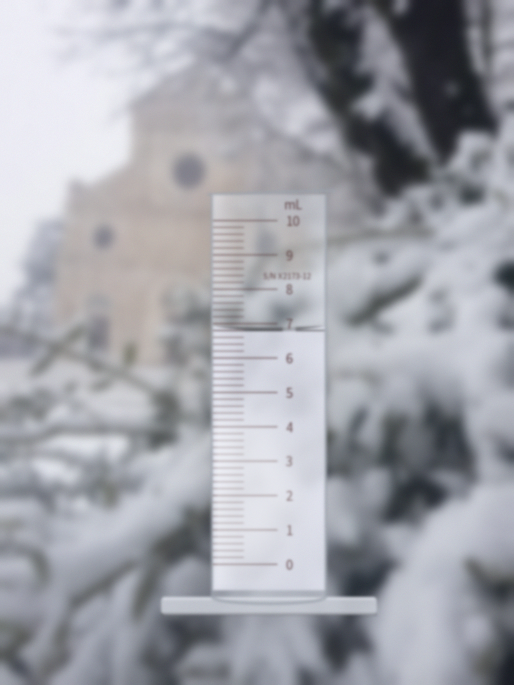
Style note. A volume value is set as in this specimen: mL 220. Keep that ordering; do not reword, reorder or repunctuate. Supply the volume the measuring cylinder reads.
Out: mL 6.8
